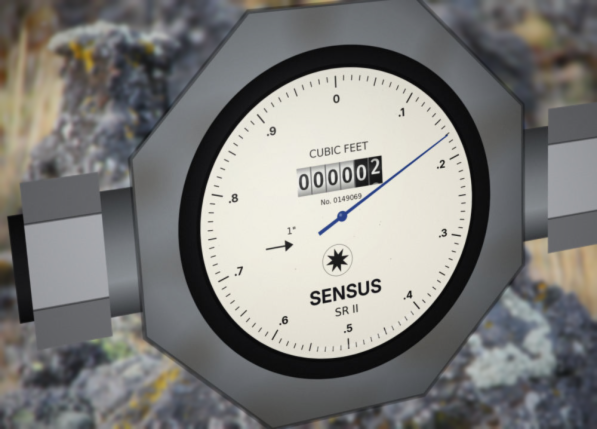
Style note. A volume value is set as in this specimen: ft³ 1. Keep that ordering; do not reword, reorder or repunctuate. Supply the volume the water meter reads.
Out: ft³ 2.17
